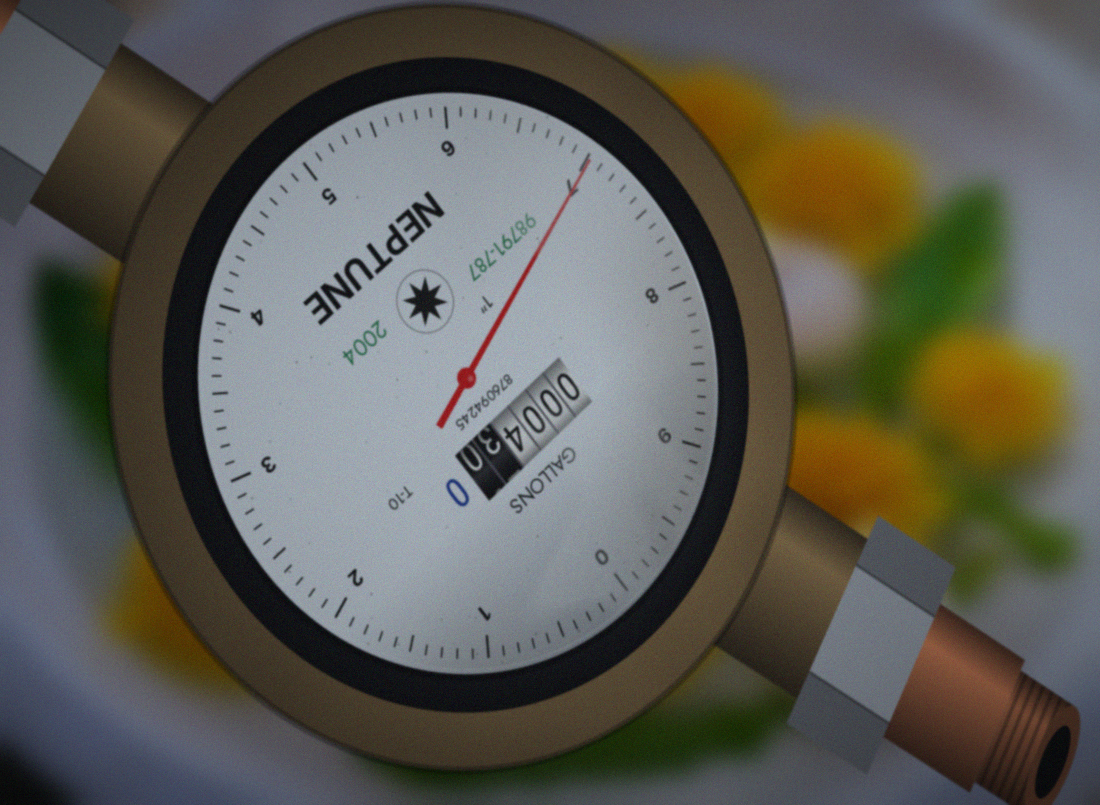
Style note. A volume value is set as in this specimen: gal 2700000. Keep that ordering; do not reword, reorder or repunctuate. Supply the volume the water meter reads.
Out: gal 4297.0
